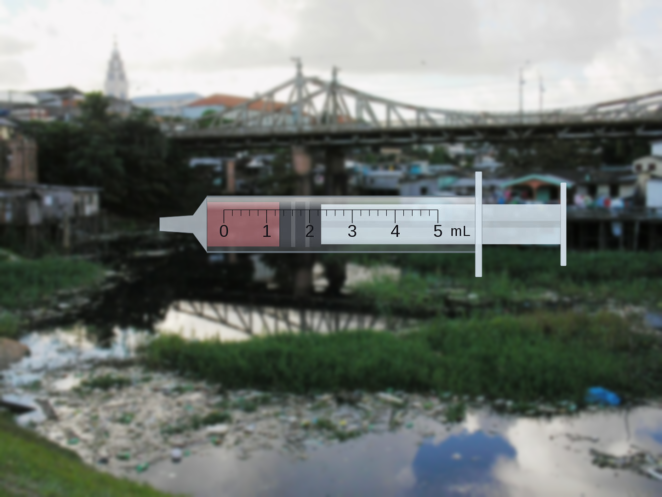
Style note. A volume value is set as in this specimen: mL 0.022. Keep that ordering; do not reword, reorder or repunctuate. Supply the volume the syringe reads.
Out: mL 1.3
